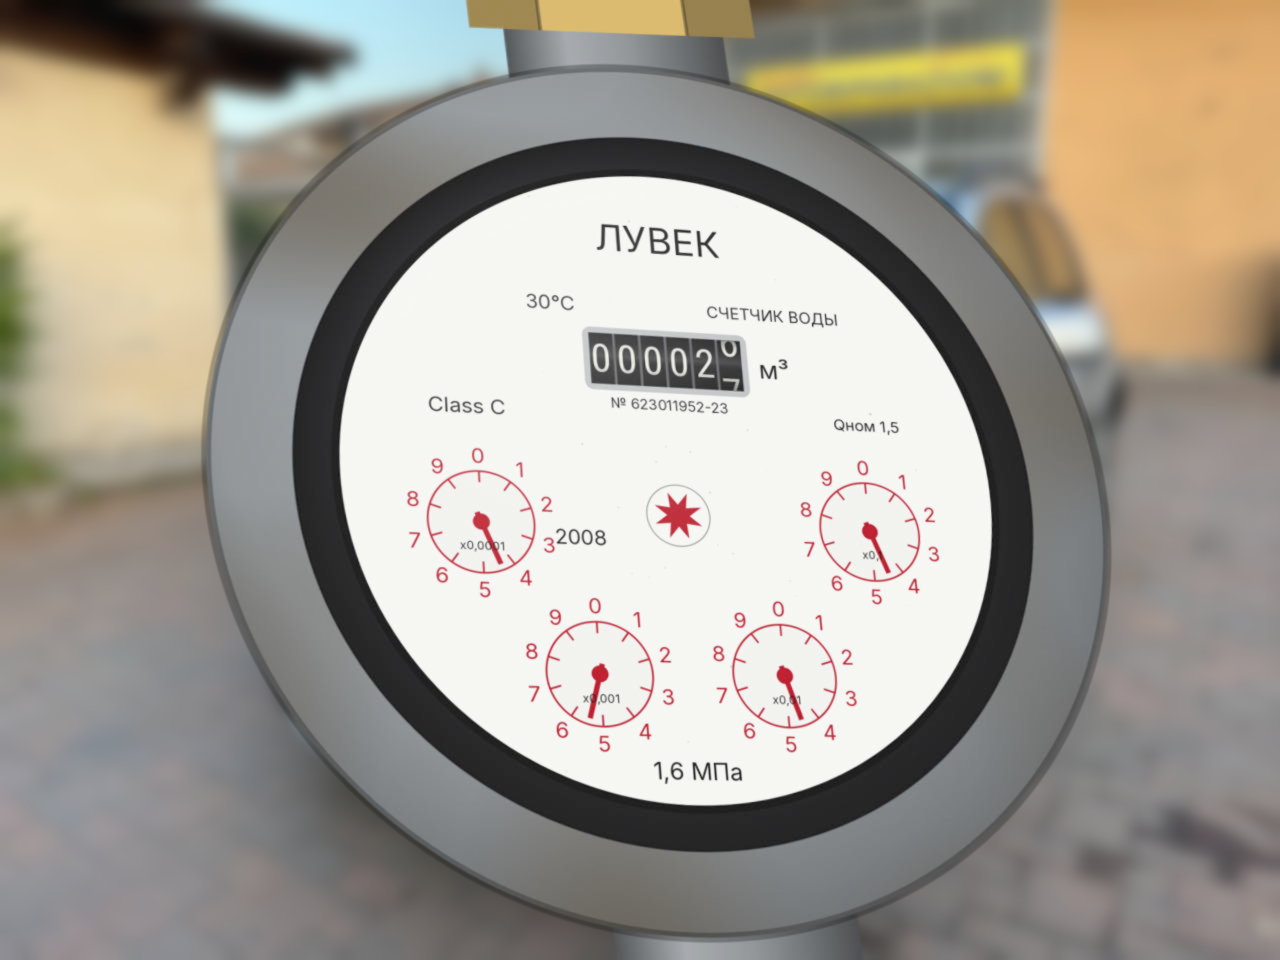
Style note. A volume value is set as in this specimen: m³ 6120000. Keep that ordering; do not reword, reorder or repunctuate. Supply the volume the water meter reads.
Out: m³ 26.4454
